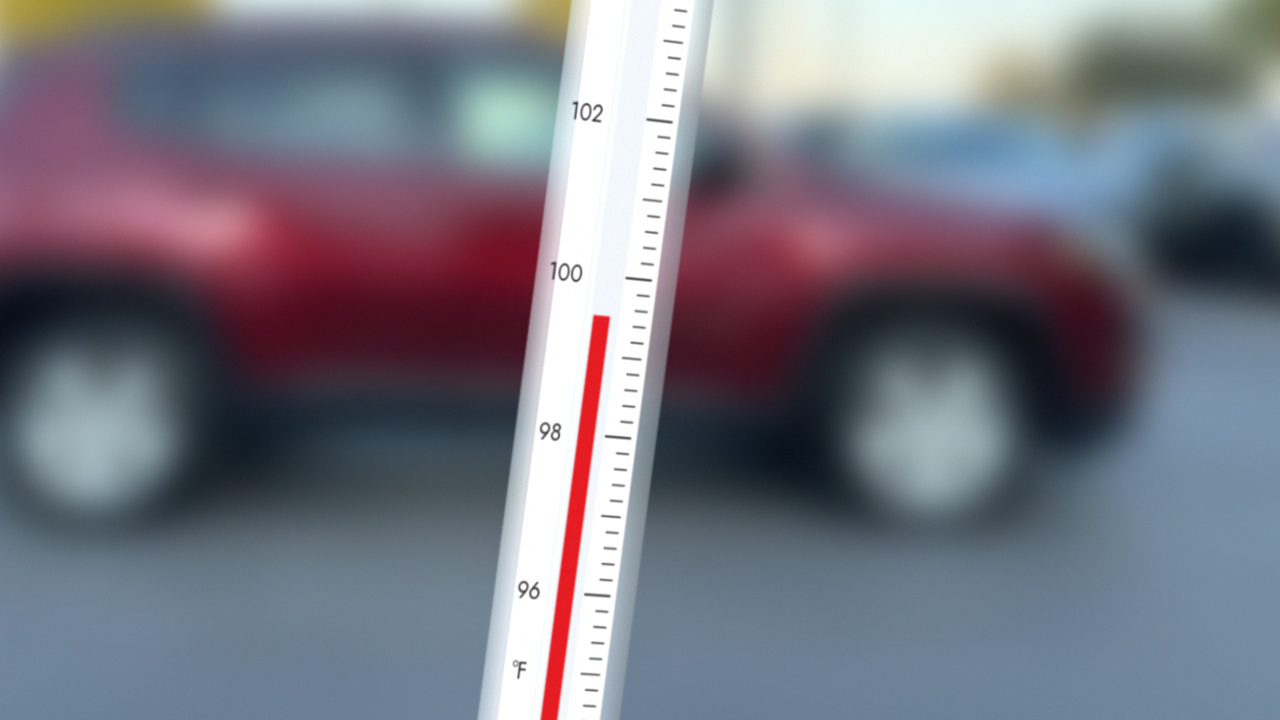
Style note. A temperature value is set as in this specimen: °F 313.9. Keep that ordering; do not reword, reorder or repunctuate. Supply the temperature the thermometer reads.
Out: °F 99.5
